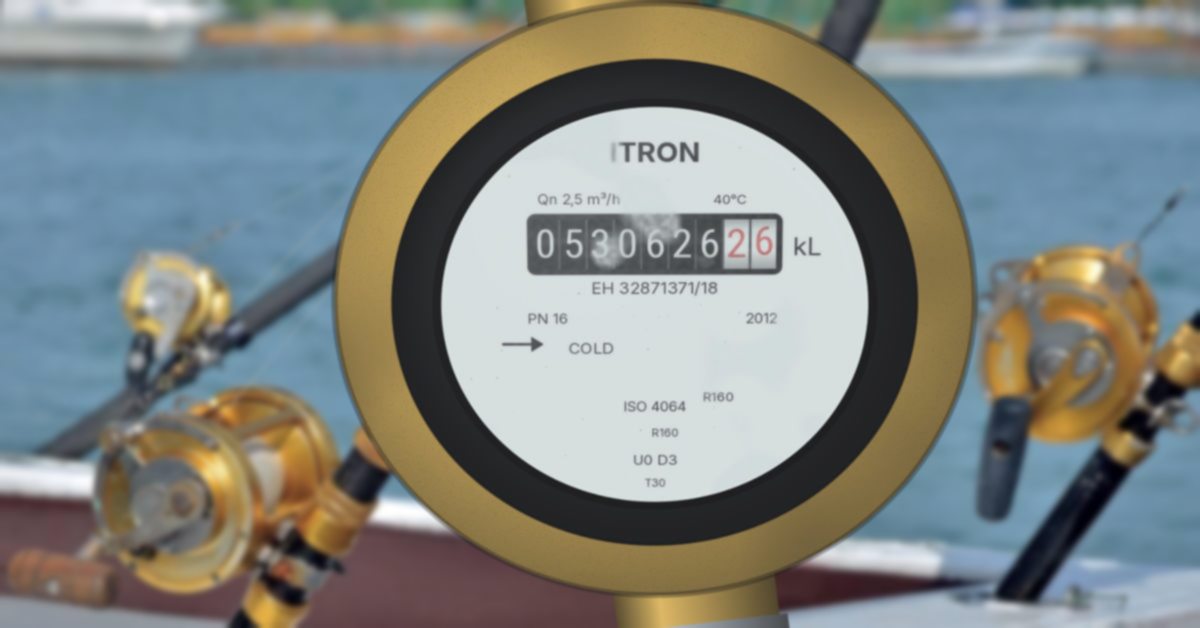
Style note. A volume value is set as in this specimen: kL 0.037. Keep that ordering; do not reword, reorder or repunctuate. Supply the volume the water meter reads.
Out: kL 530626.26
